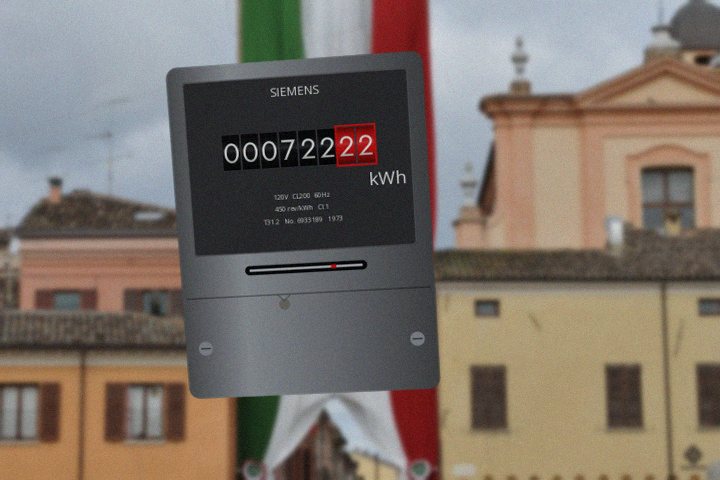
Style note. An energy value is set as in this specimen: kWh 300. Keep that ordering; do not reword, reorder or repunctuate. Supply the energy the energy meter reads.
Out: kWh 722.22
